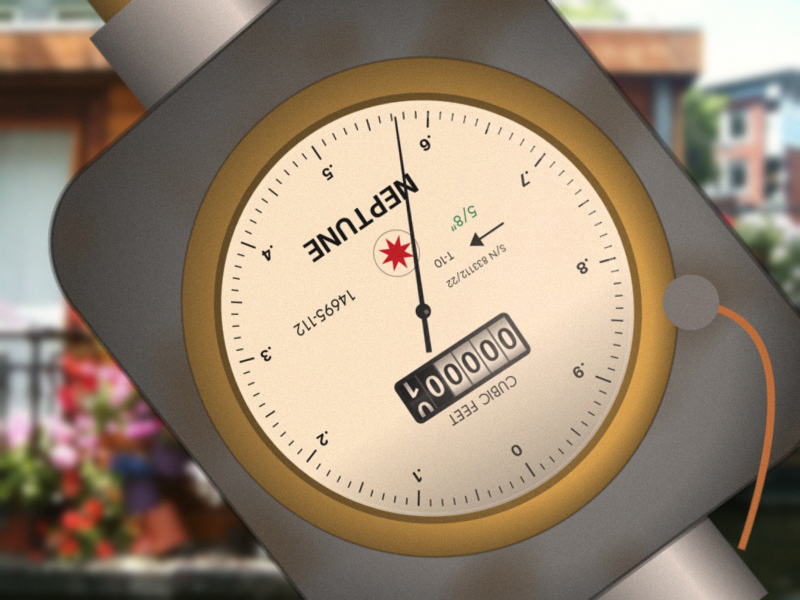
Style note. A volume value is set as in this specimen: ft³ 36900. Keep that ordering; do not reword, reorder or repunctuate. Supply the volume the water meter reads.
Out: ft³ 0.57
